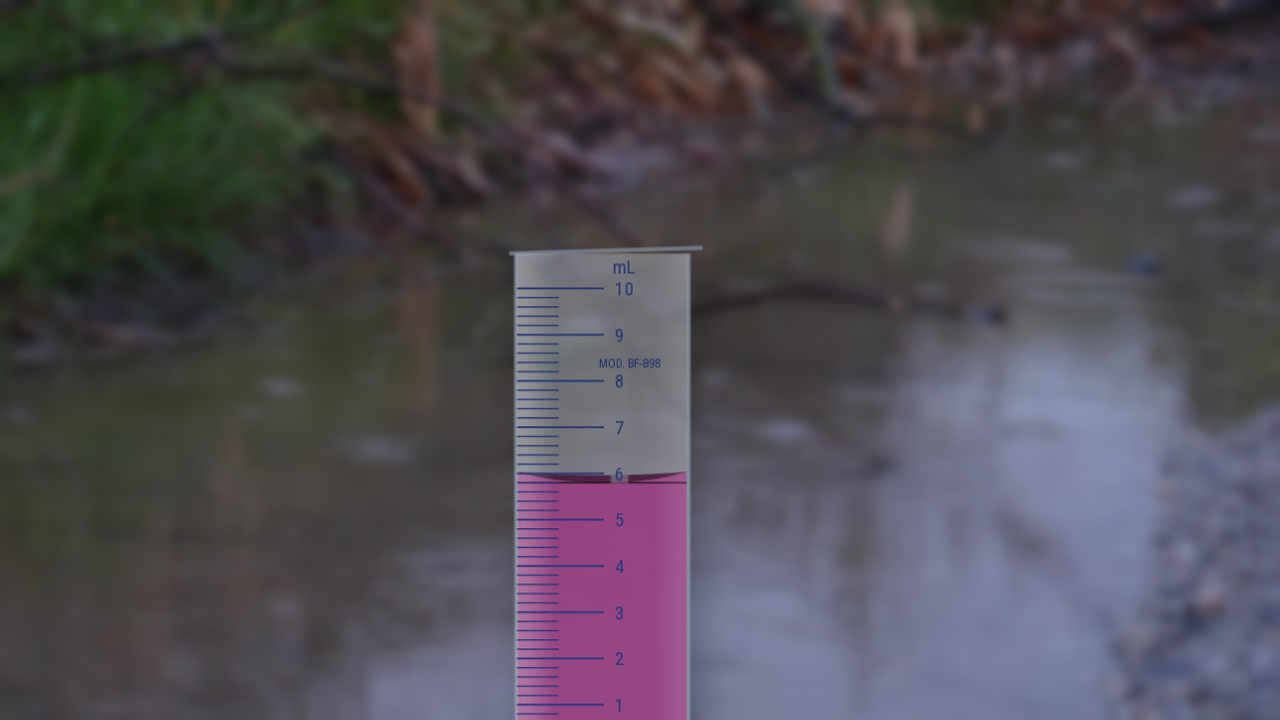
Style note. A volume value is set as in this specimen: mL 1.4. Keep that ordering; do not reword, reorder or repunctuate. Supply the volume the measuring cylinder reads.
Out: mL 5.8
